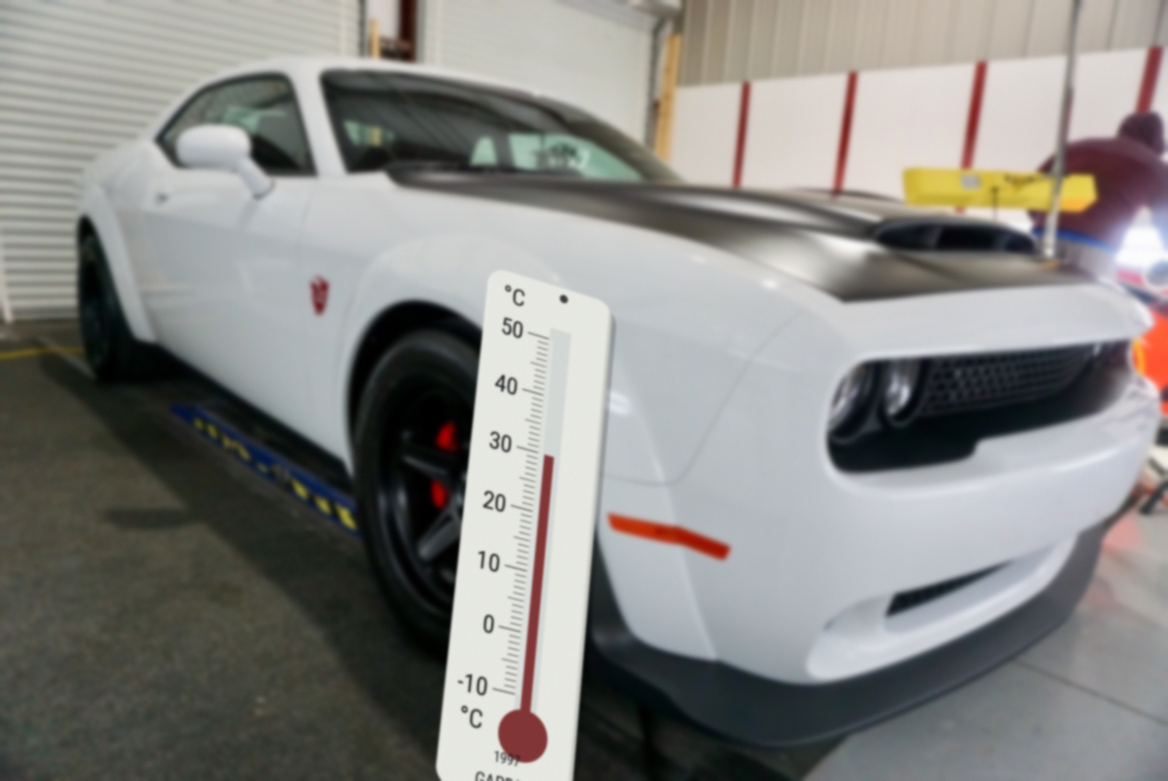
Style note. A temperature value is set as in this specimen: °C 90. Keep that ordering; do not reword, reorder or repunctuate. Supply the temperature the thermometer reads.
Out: °C 30
